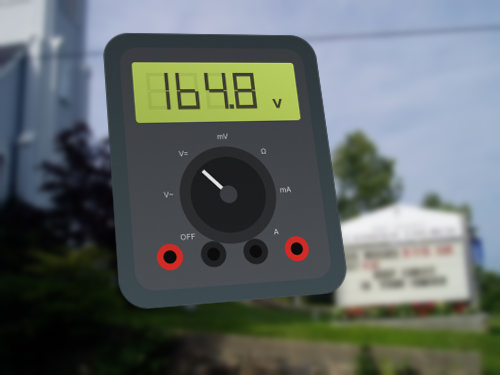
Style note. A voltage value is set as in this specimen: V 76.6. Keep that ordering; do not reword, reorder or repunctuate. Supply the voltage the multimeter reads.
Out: V 164.8
